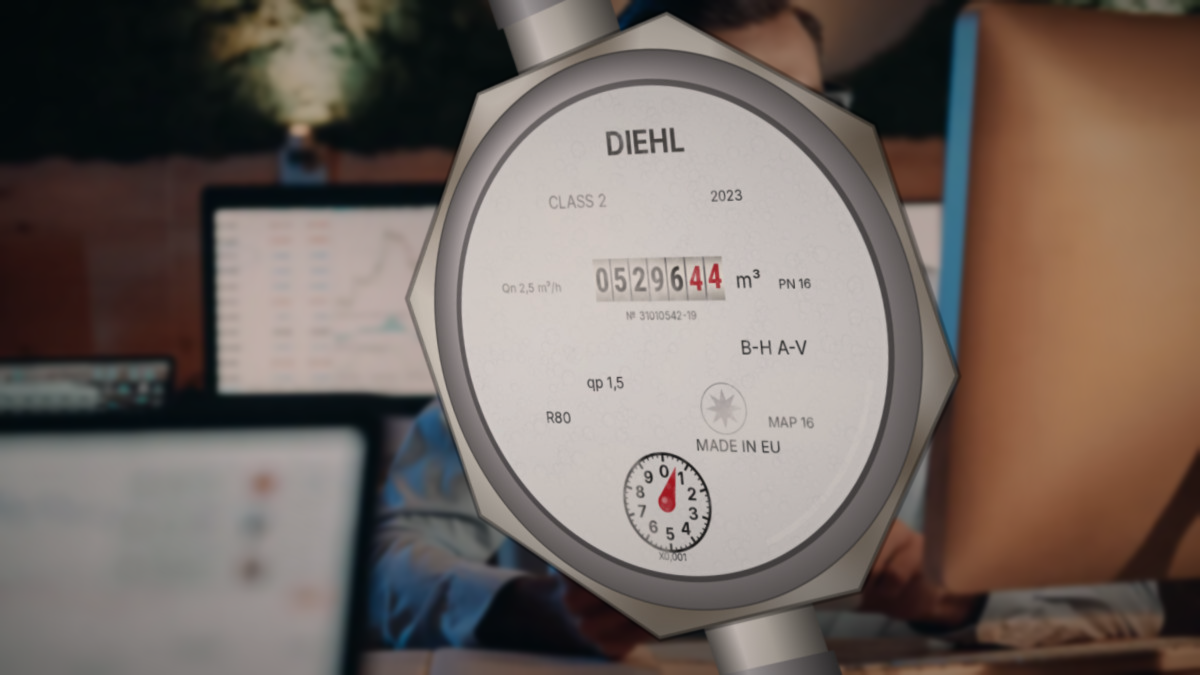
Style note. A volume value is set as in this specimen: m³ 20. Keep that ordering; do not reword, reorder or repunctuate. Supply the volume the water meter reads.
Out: m³ 5296.440
